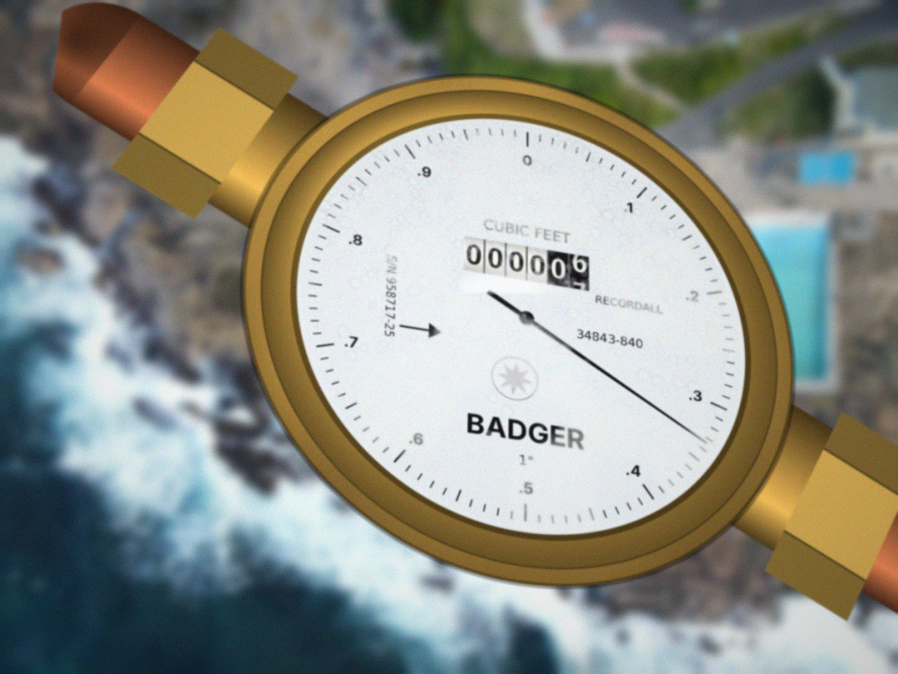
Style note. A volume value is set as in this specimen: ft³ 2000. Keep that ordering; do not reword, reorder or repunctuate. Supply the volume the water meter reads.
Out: ft³ 6.33
